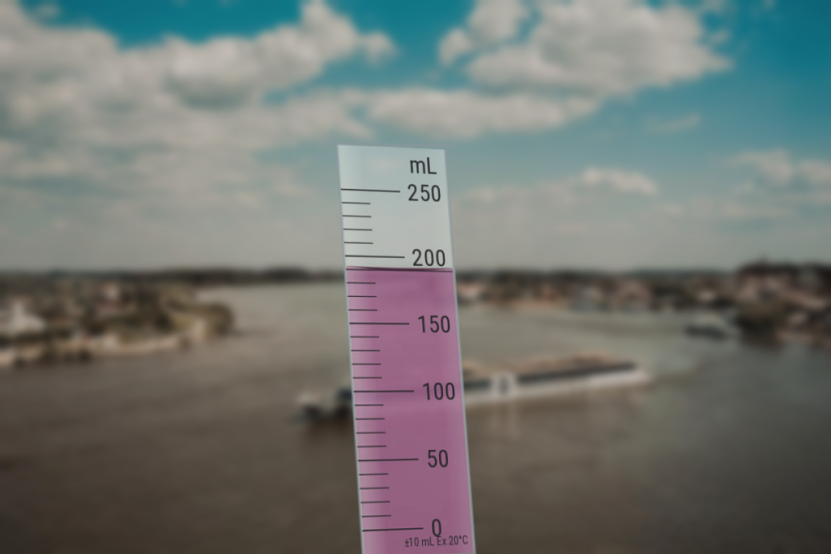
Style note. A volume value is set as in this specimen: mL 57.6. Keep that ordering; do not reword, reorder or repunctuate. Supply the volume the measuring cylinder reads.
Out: mL 190
